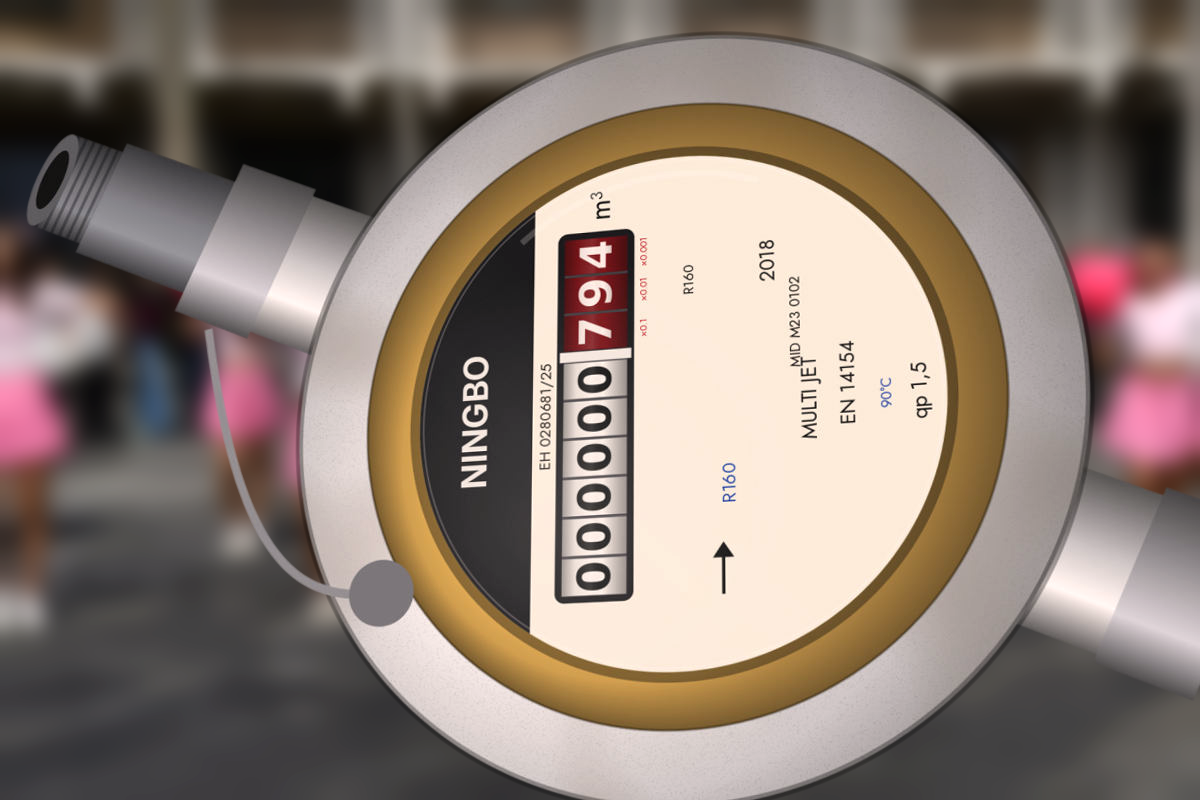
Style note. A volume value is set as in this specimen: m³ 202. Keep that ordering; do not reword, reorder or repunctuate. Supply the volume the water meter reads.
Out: m³ 0.794
